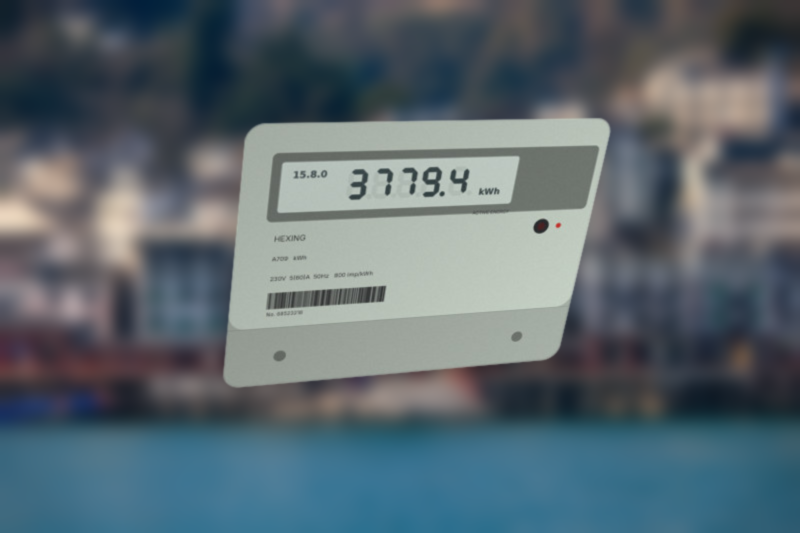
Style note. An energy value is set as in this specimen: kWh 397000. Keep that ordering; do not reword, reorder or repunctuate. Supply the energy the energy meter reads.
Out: kWh 3779.4
